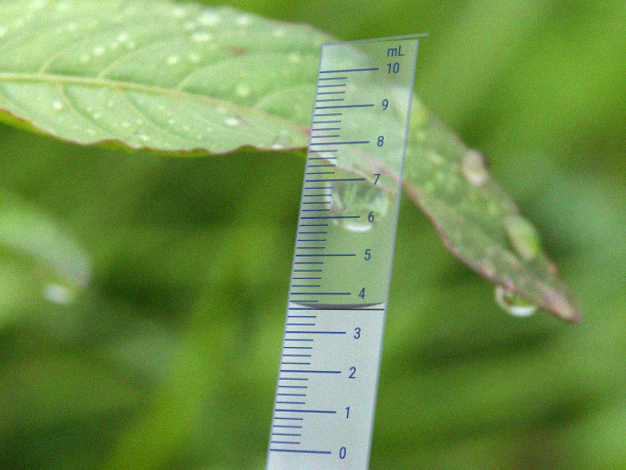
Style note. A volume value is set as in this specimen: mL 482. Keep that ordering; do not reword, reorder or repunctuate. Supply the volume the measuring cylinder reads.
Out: mL 3.6
